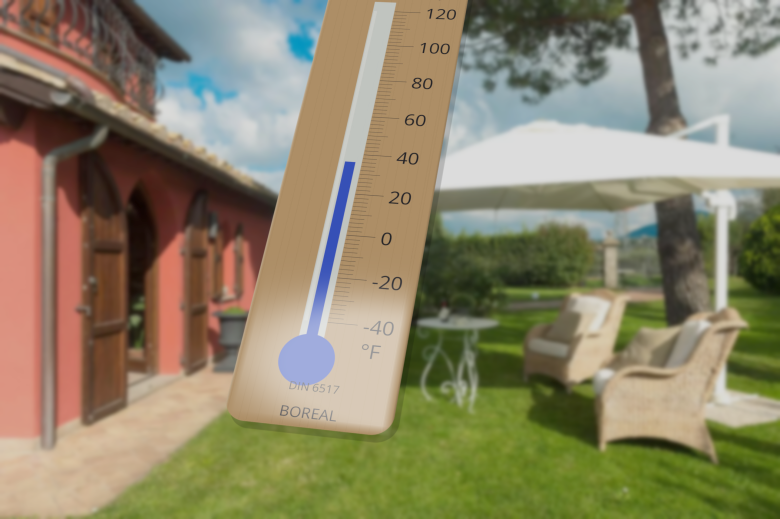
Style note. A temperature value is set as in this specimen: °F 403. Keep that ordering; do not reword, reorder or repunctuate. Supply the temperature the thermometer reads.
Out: °F 36
